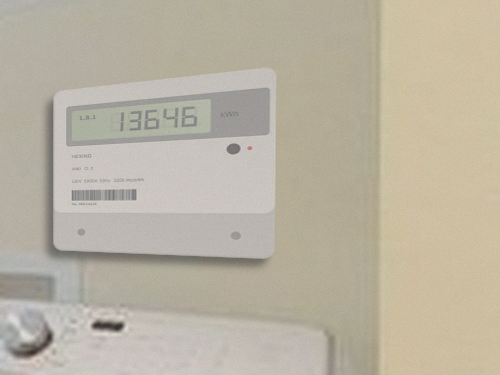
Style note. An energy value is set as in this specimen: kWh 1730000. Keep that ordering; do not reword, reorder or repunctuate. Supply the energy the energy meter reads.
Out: kWh 13646
